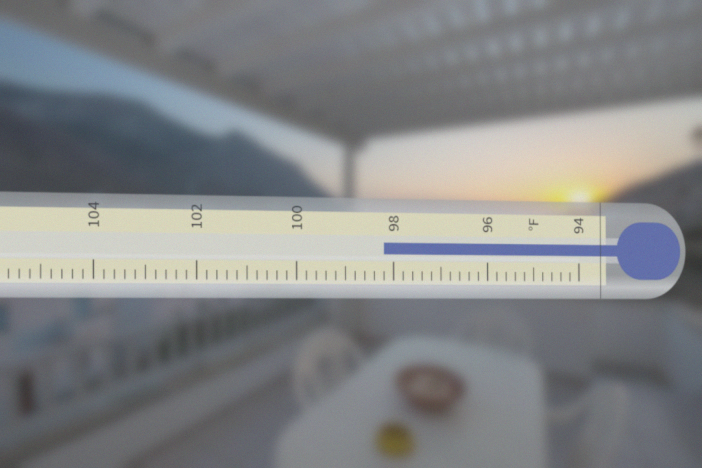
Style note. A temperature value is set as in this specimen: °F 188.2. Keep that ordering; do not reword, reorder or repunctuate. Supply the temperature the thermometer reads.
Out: °F 98.2
